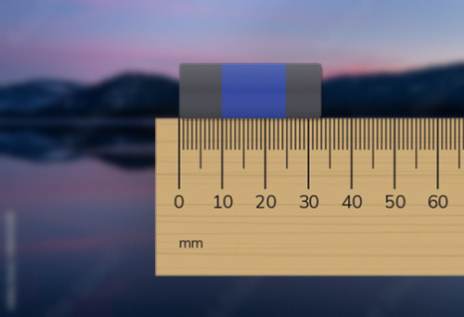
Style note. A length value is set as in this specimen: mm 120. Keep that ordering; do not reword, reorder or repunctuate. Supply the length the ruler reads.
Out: mm 33
